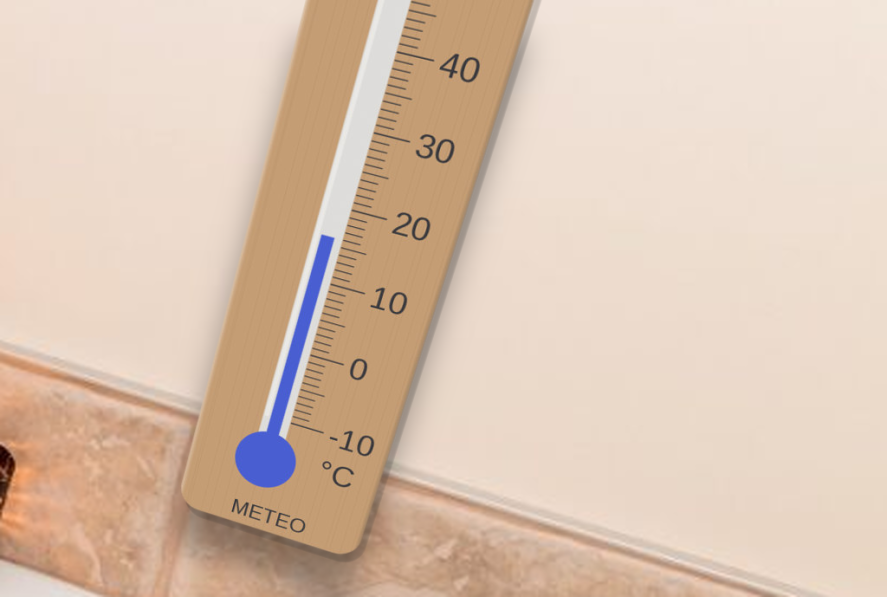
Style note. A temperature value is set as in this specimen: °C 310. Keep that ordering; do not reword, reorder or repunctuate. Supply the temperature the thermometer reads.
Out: °C 16
